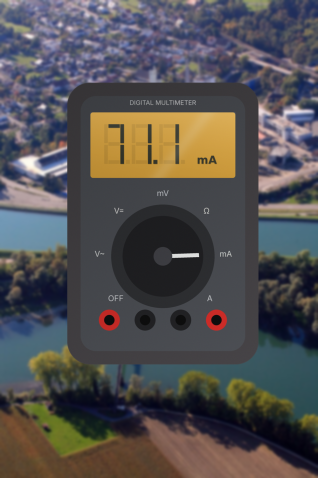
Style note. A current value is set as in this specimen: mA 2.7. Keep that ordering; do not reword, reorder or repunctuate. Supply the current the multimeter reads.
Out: mA 71.1
